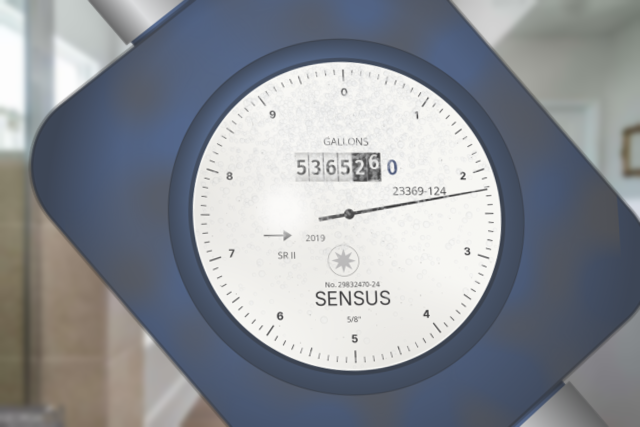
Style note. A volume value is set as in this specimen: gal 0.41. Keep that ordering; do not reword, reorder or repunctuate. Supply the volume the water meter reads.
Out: gal 5365262.2
